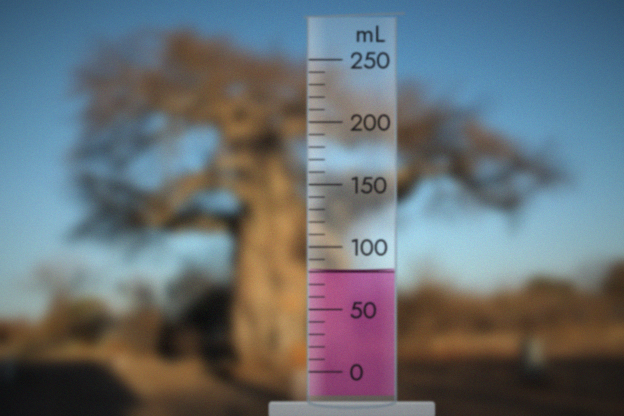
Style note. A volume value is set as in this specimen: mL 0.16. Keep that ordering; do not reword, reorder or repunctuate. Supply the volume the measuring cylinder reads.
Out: mL 80
